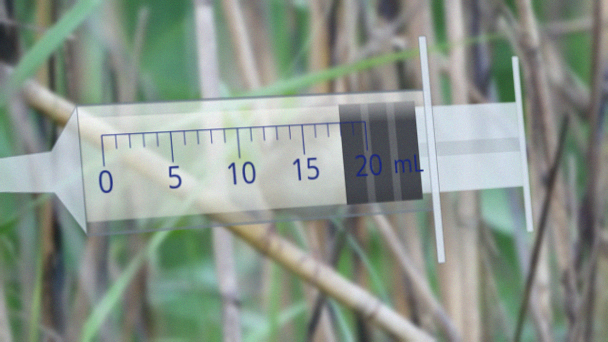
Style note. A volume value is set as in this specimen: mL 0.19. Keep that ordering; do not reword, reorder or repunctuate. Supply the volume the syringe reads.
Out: mL 18
